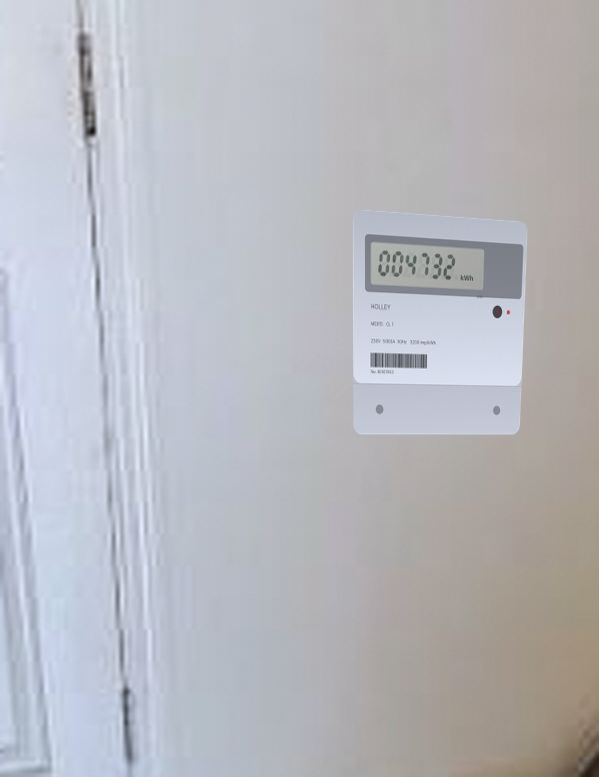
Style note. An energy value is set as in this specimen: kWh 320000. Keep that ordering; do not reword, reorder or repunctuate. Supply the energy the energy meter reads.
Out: kWh 4732
